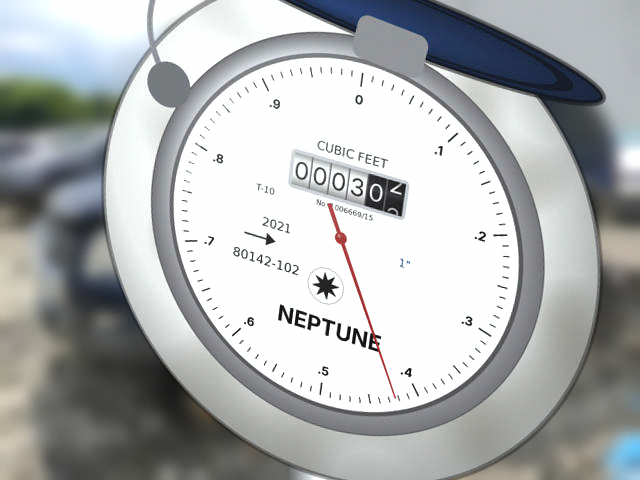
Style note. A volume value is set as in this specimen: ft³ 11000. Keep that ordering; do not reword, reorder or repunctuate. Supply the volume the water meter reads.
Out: ft³ 302.42
